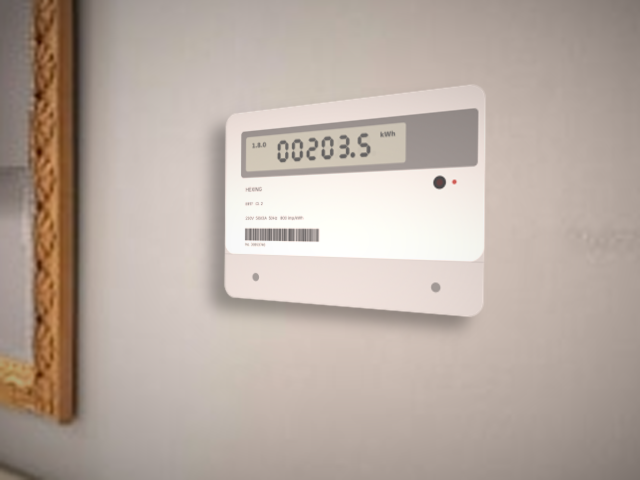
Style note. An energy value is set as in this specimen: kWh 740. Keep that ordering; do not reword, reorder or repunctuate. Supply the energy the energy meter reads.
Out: kWh 203.5
